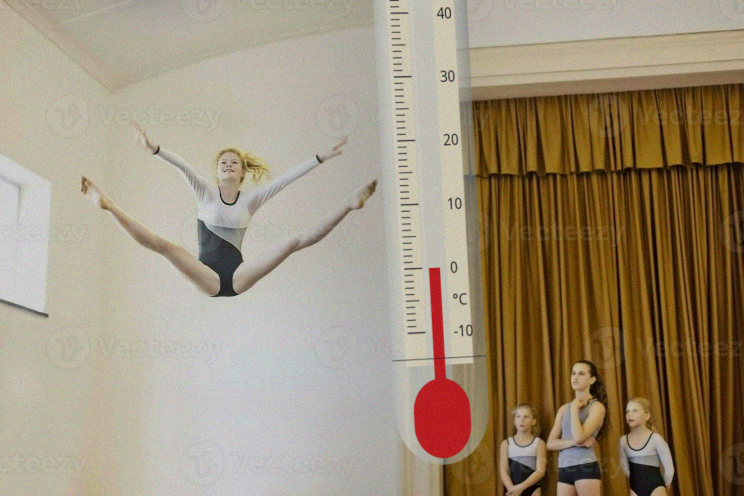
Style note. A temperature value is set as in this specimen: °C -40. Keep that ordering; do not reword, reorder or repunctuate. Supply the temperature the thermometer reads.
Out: °C 0
